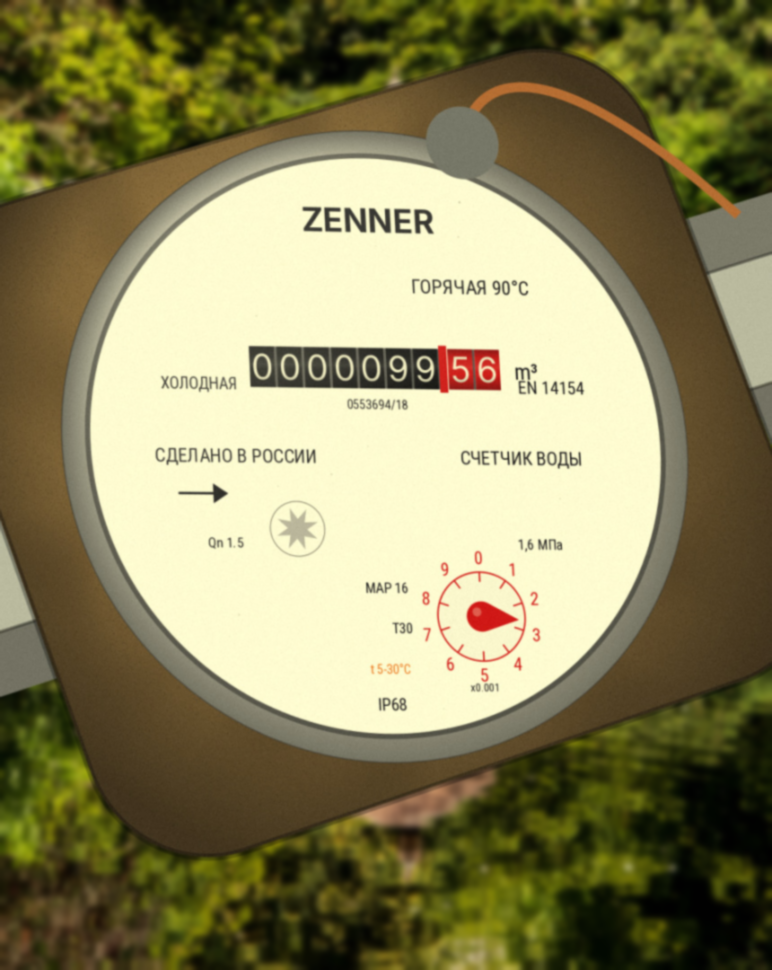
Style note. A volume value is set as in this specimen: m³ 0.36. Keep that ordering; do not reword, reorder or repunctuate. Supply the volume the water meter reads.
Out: m³ 99.562
